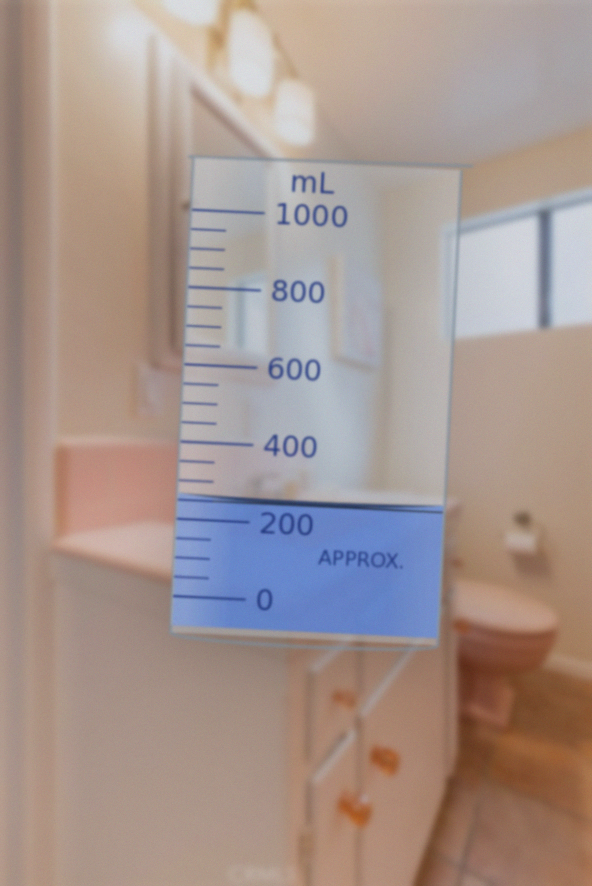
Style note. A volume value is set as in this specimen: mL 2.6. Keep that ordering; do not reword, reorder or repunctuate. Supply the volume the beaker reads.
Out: mL 250
